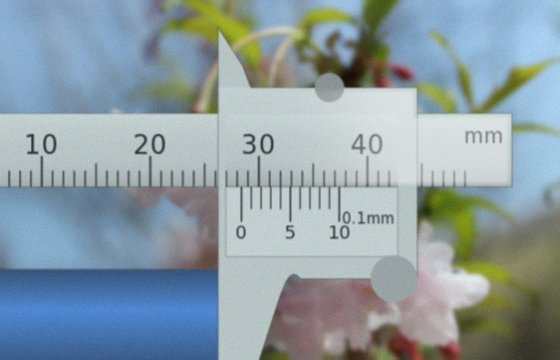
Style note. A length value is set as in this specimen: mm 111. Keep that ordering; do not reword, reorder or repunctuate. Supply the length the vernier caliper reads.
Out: mm 28.4
